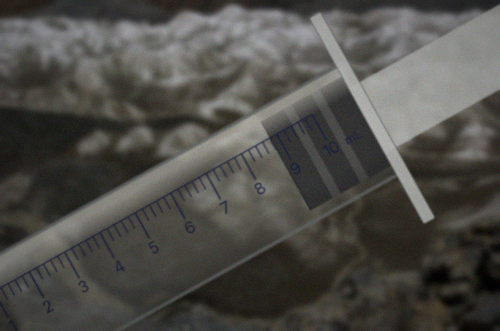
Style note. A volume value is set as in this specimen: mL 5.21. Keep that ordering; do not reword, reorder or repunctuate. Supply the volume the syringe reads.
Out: mL 8.8
